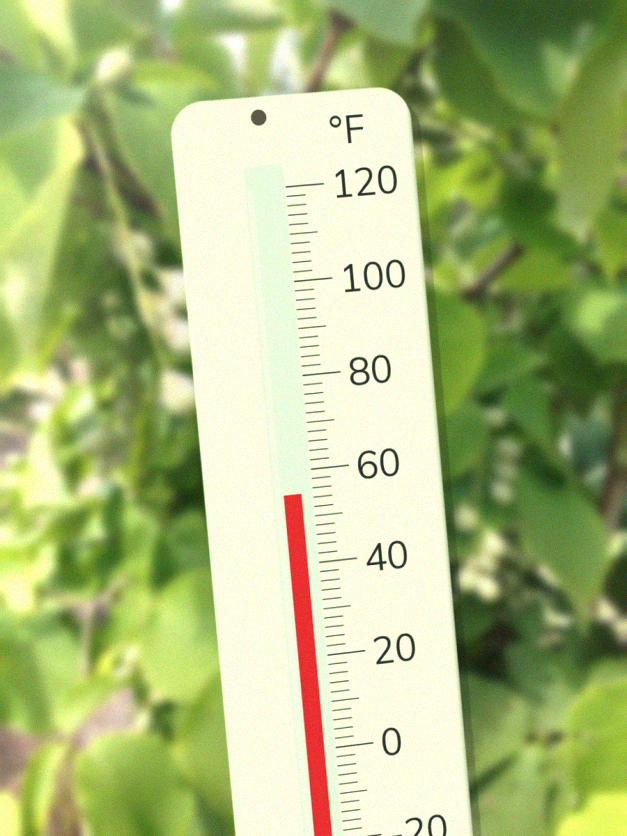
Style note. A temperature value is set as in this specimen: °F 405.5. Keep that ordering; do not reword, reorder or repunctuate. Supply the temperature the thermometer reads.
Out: °F 55
